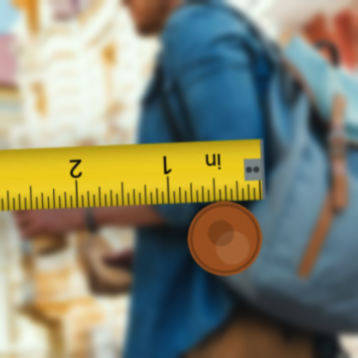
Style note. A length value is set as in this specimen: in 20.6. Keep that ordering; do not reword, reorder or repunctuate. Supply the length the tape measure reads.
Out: in 0.8125
